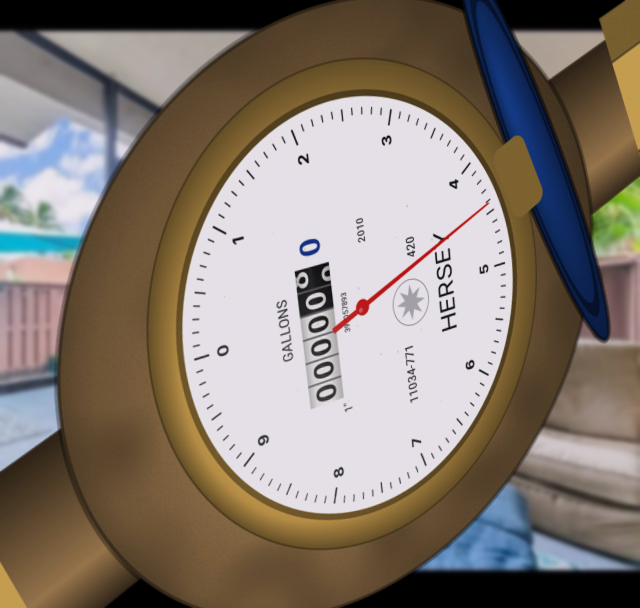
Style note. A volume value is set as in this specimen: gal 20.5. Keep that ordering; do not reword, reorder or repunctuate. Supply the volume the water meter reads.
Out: gal 84.4
